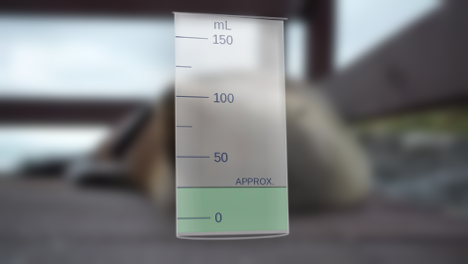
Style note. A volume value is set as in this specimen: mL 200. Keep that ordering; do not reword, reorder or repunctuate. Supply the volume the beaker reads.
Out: mL 25
